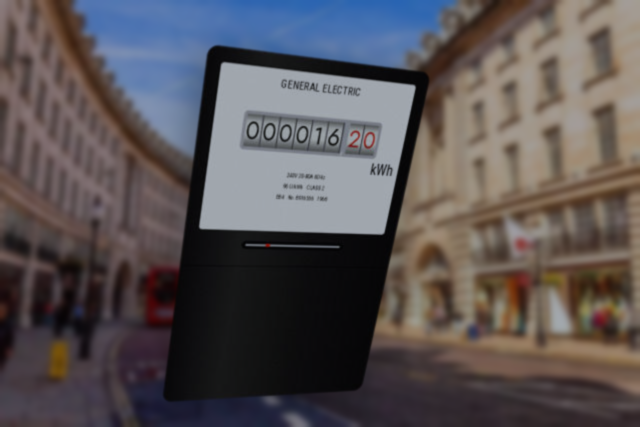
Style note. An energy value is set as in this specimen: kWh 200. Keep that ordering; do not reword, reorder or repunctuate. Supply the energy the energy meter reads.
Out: kWh 16.20
